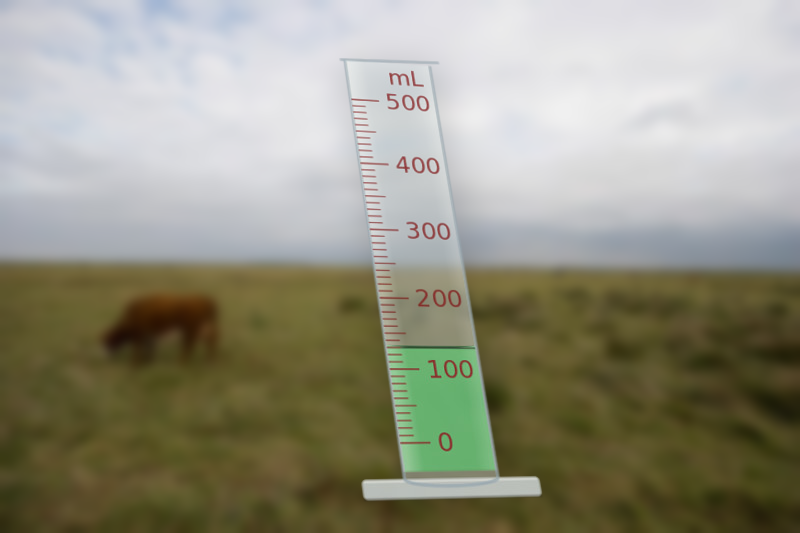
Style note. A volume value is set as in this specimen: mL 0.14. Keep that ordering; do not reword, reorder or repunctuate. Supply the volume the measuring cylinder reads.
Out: mL 130
